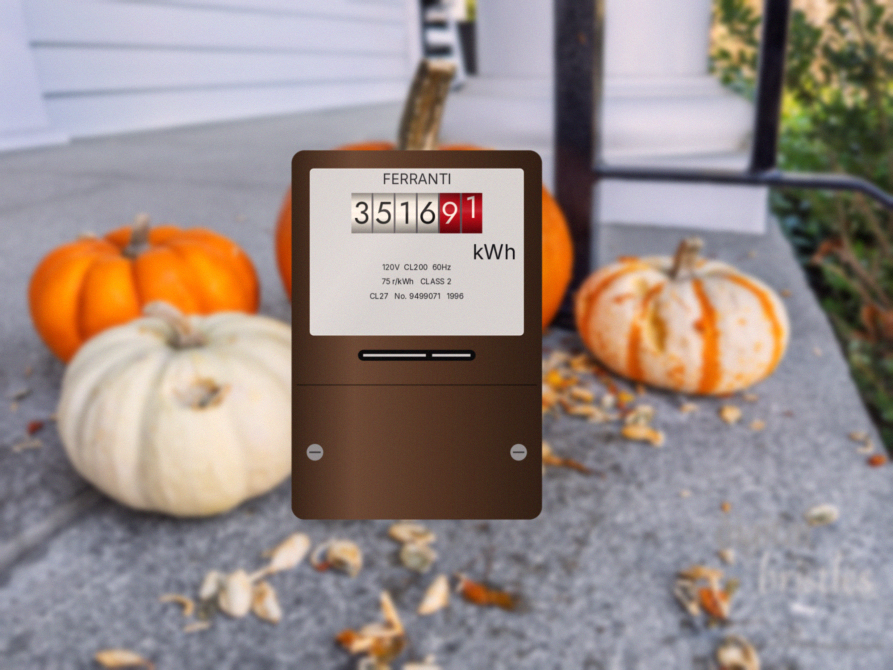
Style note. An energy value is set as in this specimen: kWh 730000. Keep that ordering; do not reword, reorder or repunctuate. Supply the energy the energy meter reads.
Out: kWh 3516.91
